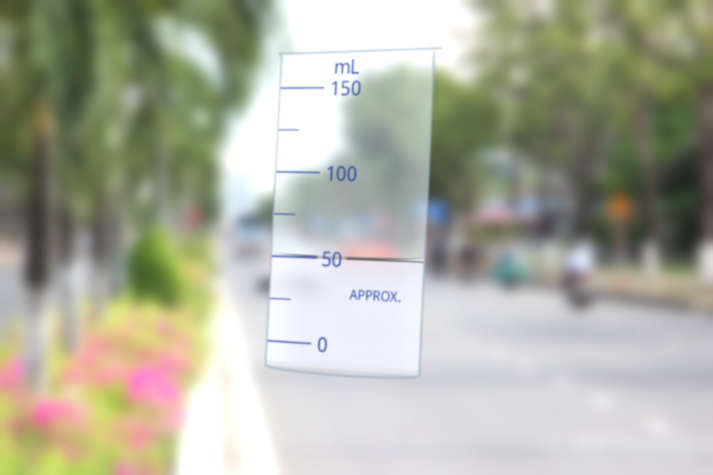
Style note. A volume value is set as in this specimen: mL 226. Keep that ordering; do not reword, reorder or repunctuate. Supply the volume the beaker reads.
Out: mL 50
